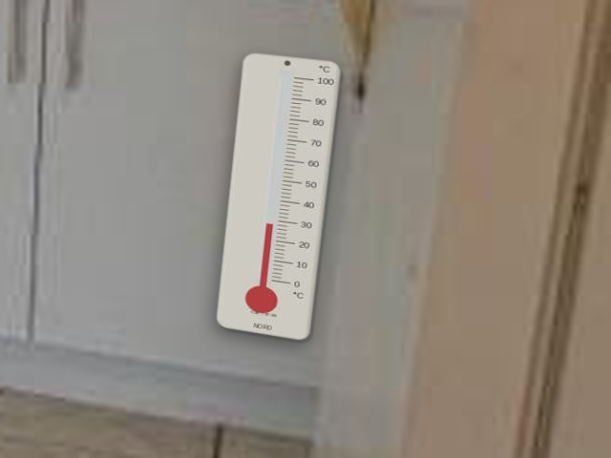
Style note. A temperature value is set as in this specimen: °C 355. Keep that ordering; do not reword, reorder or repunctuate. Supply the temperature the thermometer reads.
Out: °C 28
